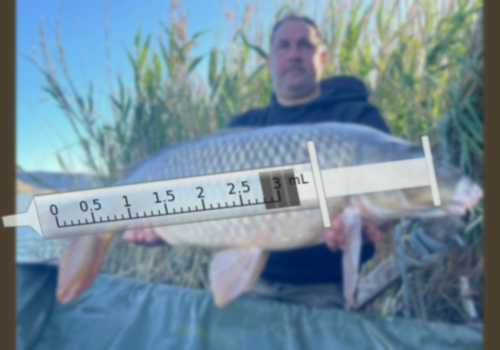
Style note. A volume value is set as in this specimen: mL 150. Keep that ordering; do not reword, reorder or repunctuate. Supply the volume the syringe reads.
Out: mL 2.8
